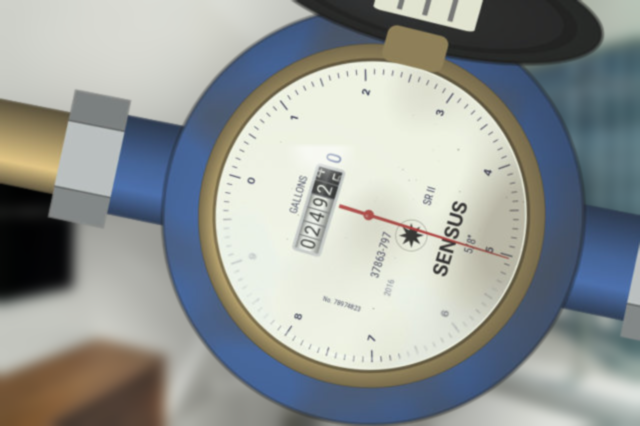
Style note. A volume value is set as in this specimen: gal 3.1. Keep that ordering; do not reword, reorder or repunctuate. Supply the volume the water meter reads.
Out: gal 249245.0
